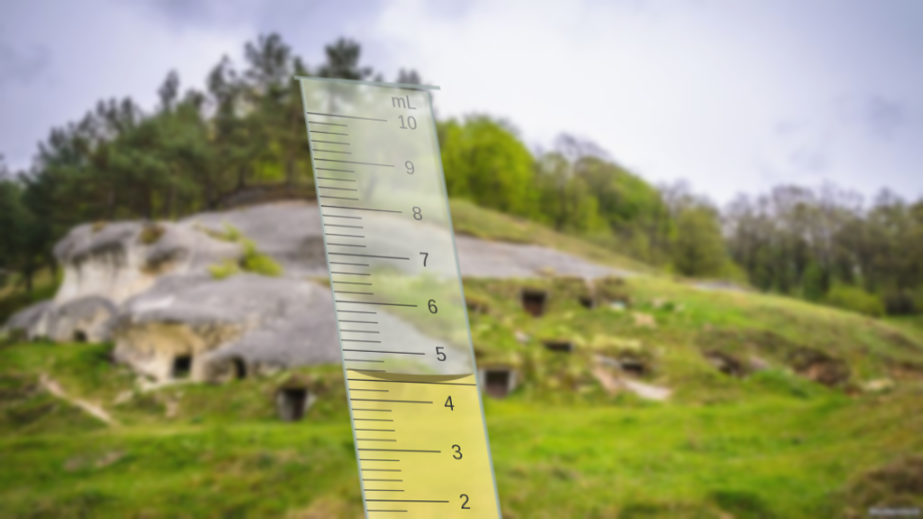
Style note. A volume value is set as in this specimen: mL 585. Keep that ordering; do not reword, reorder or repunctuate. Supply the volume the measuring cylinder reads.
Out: mL 4.4
